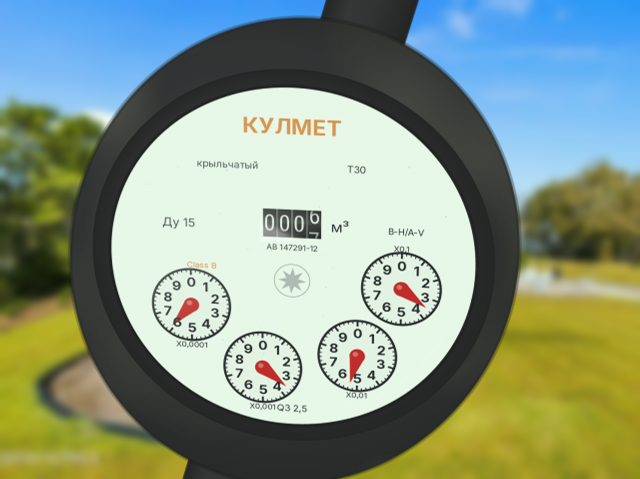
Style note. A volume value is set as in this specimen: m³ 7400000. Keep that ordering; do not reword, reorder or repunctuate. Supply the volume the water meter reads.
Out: m³ 6.3536
